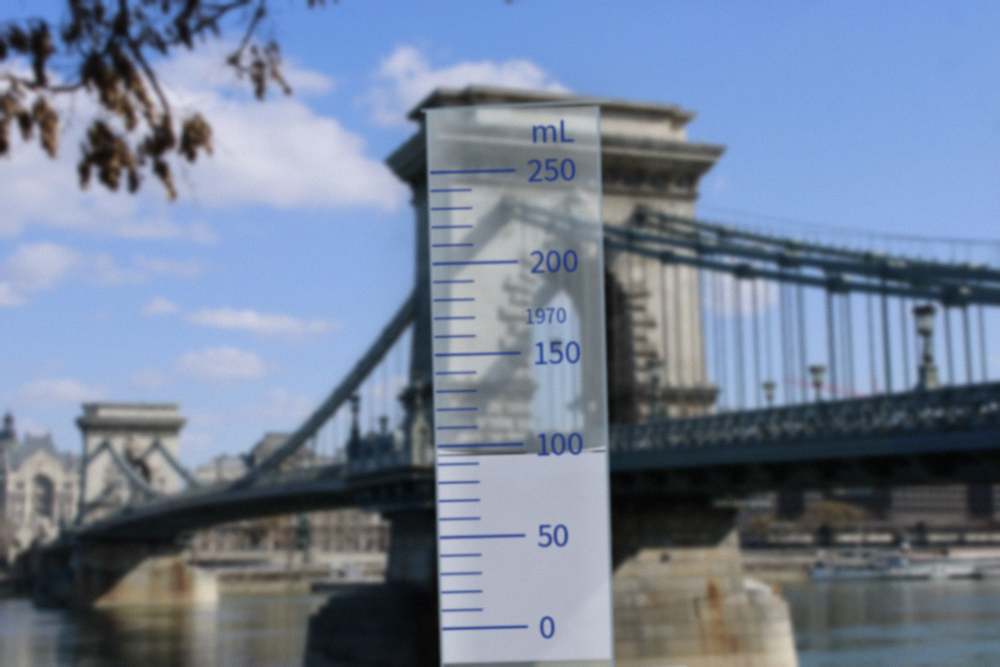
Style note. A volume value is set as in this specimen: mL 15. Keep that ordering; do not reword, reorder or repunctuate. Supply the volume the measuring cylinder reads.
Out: mL 95
